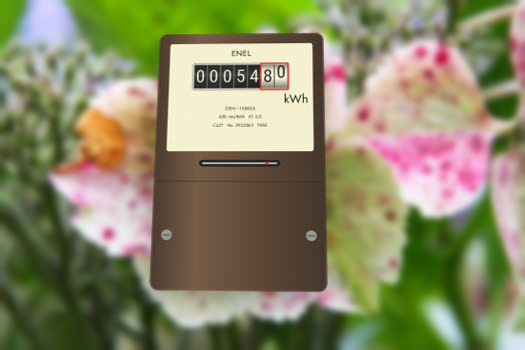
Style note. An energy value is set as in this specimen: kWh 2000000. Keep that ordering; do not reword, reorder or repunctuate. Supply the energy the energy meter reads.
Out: kWh 54.80
